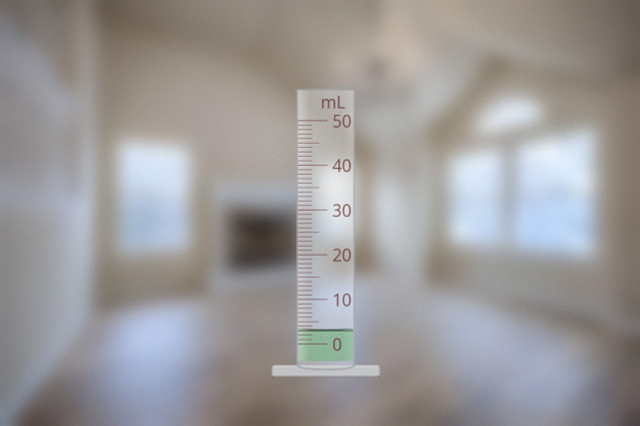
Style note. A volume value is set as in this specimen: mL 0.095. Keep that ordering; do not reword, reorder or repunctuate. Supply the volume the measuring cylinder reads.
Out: mL 3
